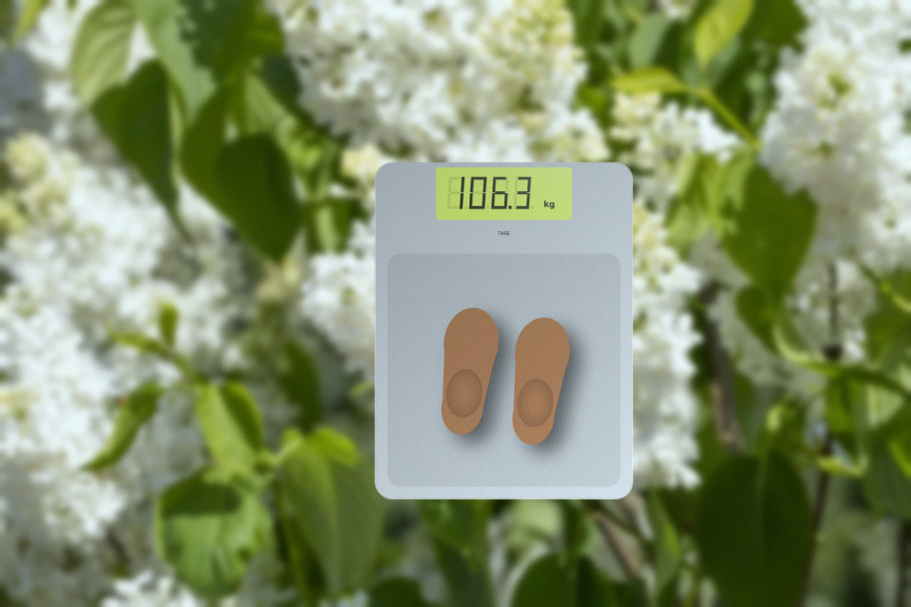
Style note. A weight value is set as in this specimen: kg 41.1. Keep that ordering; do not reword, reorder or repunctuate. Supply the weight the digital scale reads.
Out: kg 106.3
